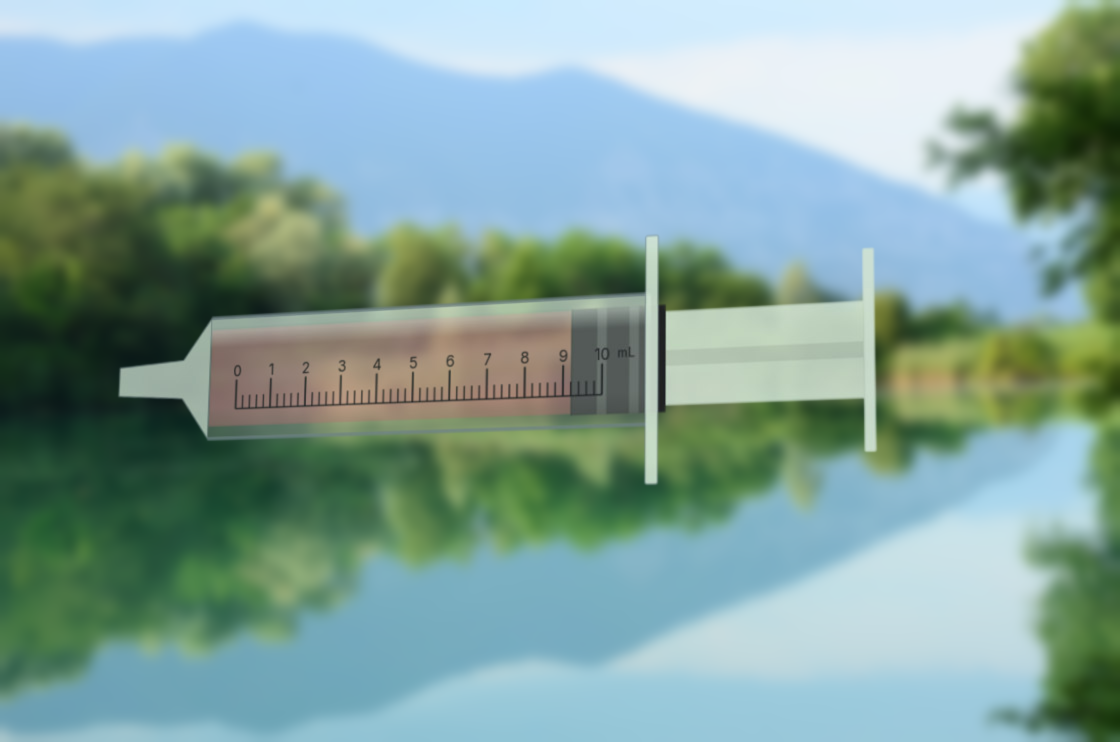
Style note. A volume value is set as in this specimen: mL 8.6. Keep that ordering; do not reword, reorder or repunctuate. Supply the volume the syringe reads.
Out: mL 9.2
